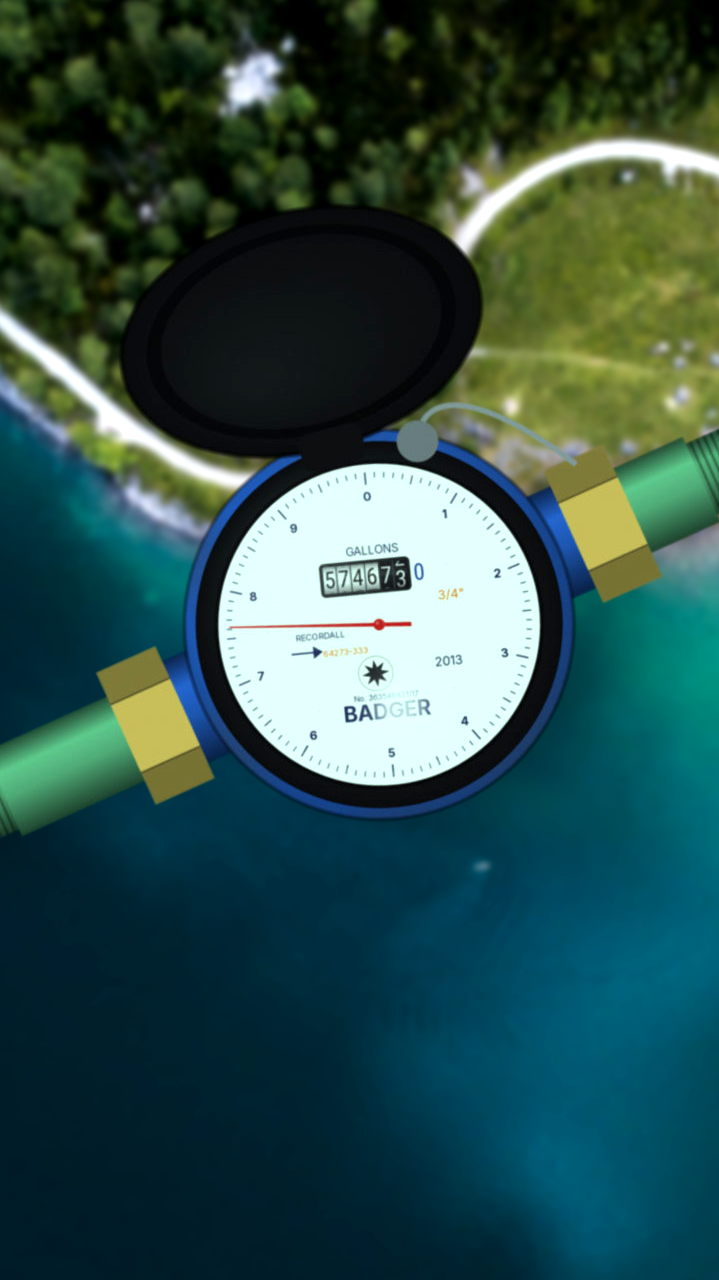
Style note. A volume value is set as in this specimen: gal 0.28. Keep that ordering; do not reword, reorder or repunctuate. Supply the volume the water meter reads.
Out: gal 5746727.6
